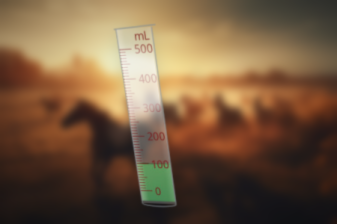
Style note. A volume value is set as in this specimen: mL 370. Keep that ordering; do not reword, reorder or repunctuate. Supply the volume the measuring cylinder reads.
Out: mL 100
